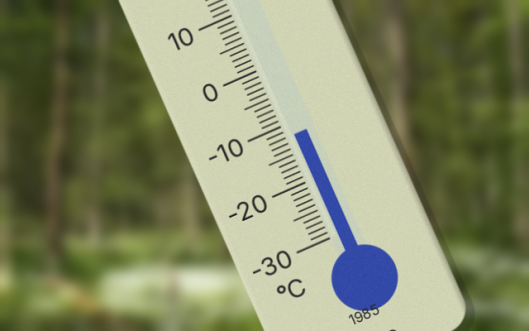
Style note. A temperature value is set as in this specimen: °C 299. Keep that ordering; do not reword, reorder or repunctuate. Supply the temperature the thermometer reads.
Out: °C -12
